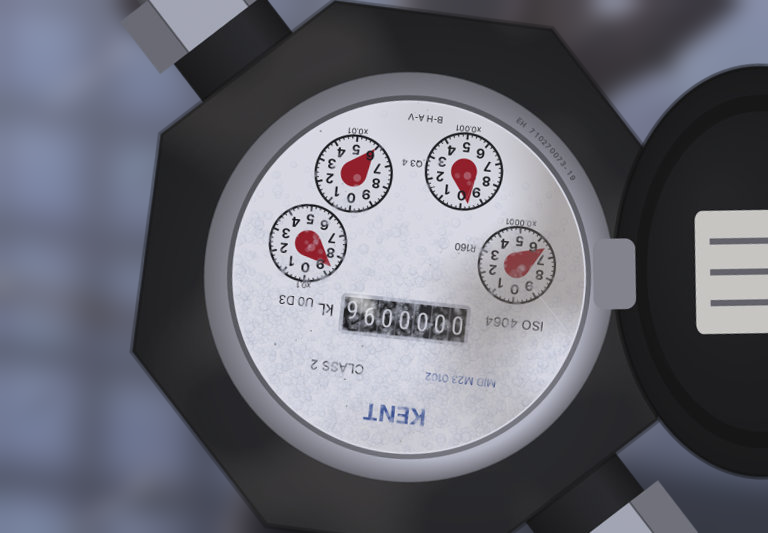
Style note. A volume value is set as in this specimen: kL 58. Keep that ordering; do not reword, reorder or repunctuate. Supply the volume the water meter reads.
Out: kL 95.8596
